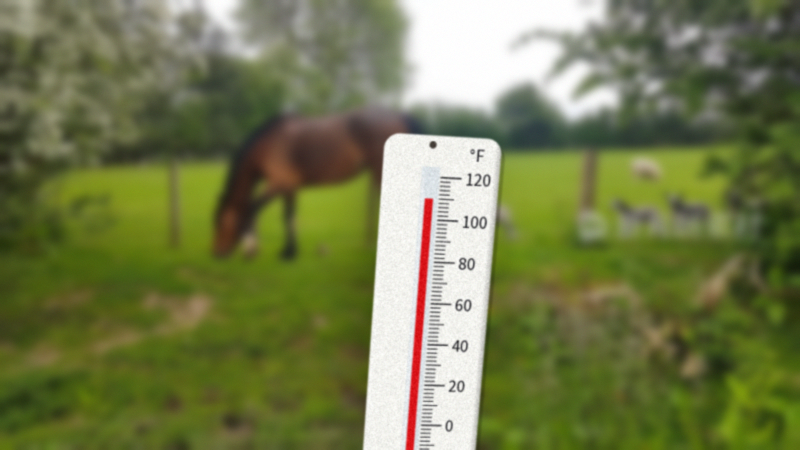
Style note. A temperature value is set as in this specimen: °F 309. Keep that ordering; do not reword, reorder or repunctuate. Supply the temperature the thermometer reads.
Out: °F 110
